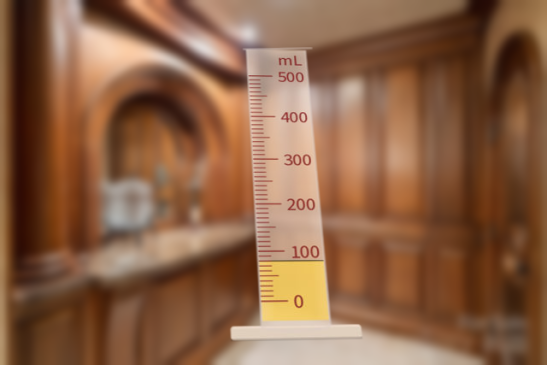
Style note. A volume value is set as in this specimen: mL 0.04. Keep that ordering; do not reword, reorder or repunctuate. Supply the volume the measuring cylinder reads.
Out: mL 80
